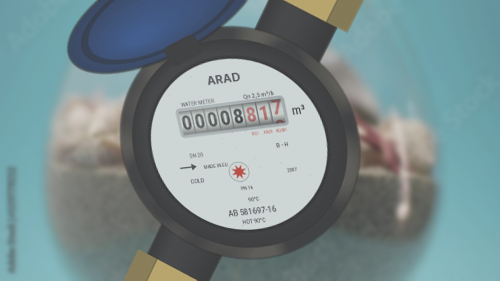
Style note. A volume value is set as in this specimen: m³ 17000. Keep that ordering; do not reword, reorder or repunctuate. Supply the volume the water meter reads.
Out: m³ 8.817
